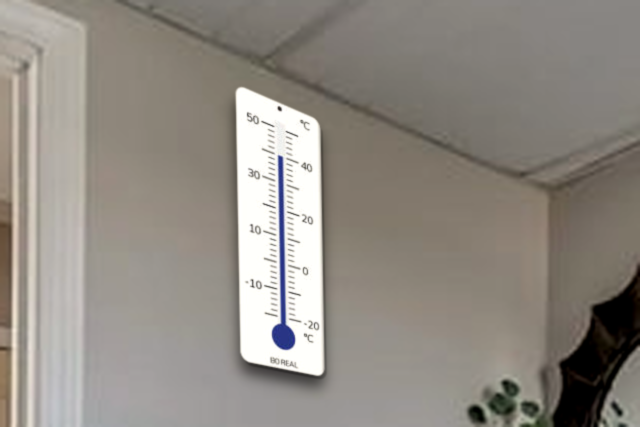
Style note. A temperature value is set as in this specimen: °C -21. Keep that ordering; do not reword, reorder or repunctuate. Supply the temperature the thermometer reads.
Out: °C 40
